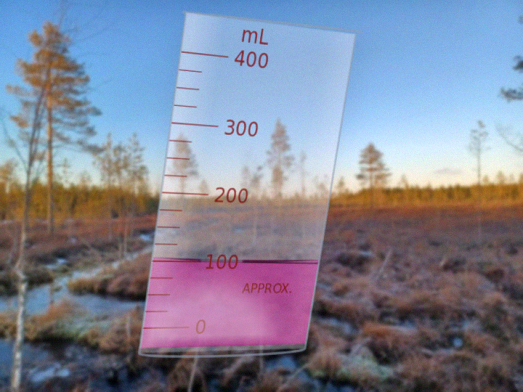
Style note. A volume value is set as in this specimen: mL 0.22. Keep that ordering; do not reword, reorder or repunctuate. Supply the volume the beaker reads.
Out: mL 100
